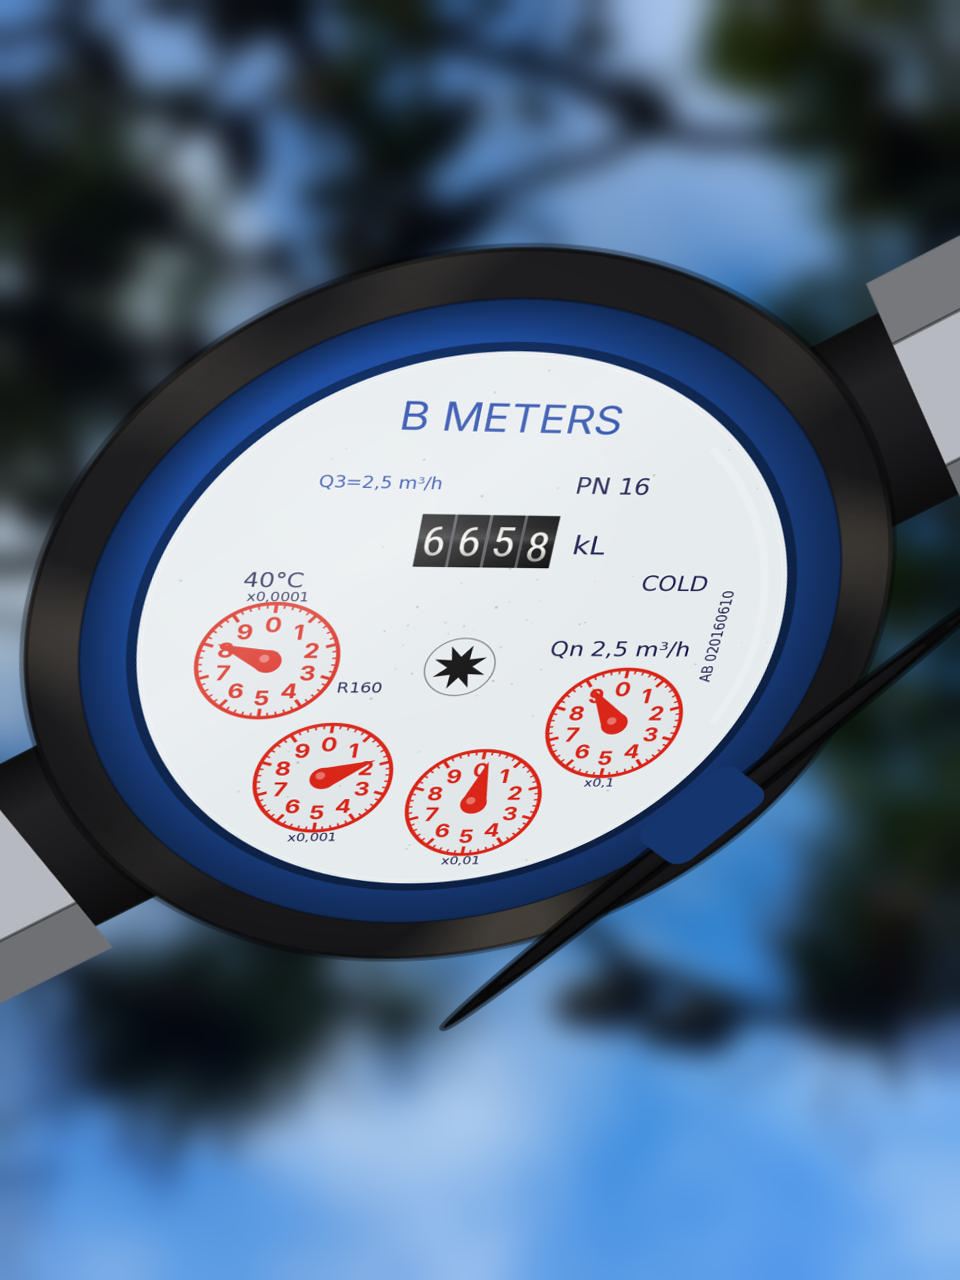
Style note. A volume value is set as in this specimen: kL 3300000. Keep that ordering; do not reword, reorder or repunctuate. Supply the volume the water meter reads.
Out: kL 6657.9018
